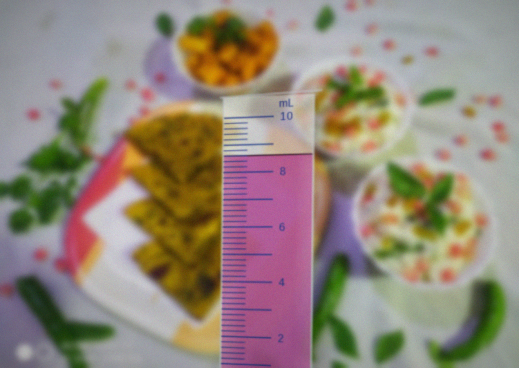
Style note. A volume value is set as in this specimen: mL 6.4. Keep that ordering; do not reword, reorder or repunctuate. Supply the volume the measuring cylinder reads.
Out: mL 8.6
